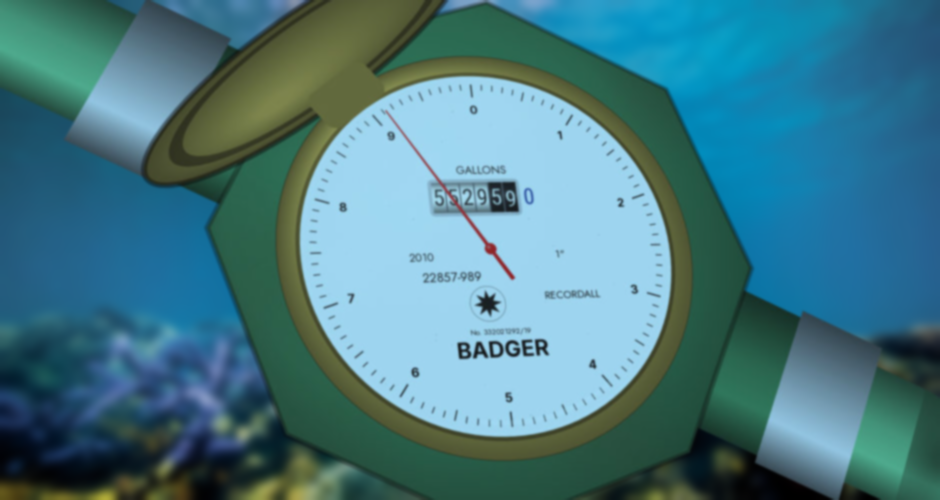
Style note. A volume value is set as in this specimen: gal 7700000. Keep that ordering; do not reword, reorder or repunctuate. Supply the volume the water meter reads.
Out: gal 5529589.1
